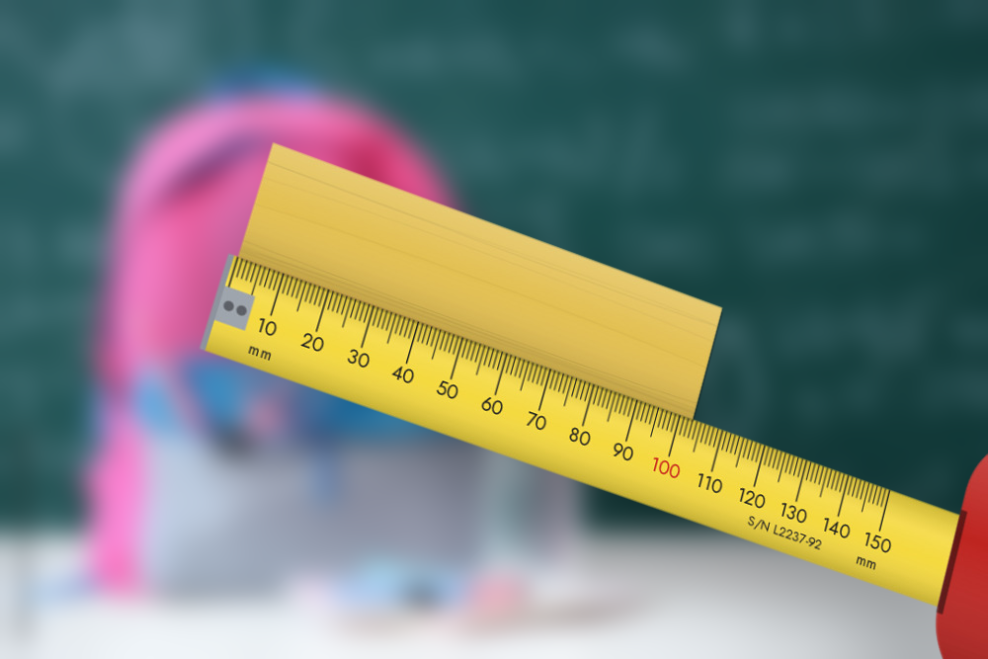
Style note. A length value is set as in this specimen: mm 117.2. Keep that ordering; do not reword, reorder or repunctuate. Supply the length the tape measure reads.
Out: mm 103
